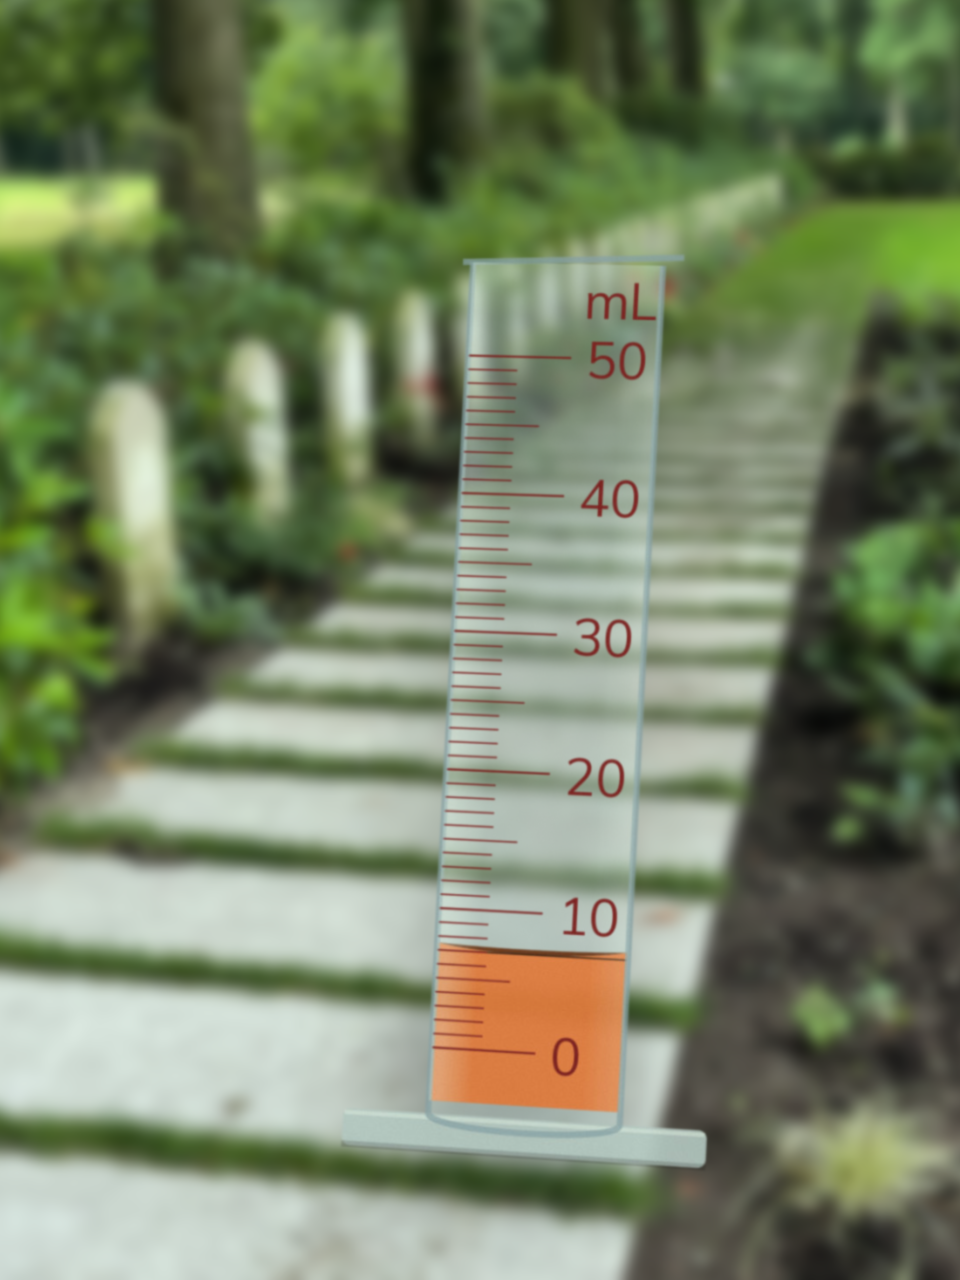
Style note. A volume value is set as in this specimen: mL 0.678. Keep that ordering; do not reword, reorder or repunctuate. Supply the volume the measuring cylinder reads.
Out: mL 7
